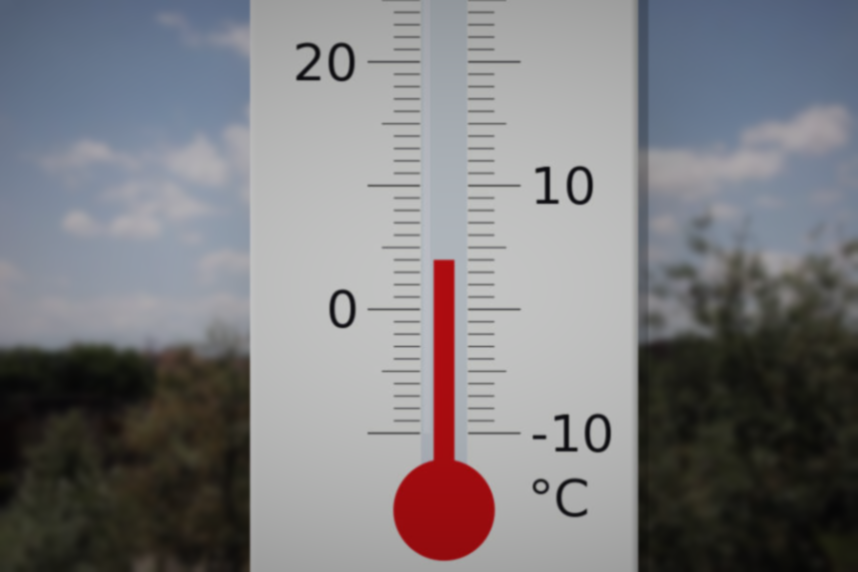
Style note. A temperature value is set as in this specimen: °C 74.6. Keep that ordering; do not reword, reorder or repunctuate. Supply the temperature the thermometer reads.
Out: °C 4
